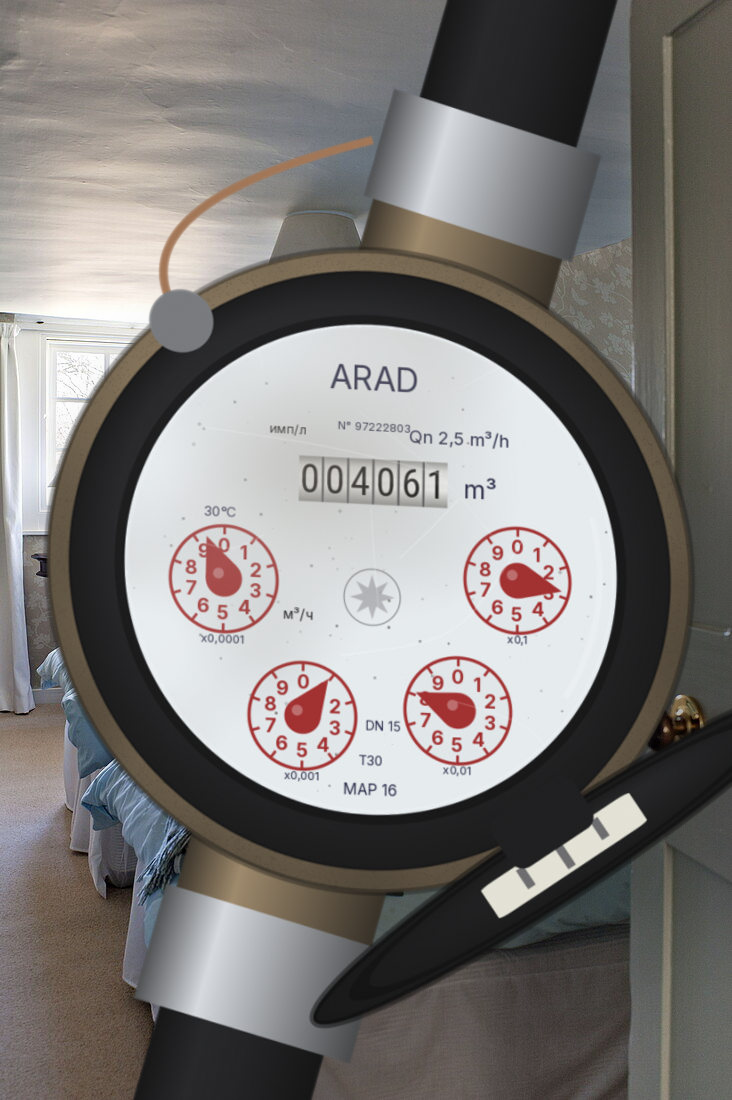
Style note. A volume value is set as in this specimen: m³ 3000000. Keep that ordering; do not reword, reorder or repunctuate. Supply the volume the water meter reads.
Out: m³ 4061.2809
